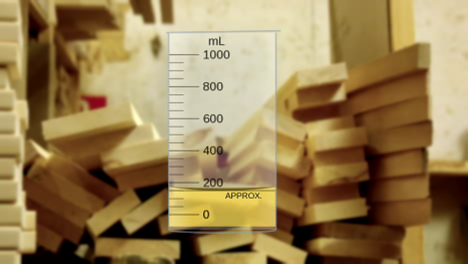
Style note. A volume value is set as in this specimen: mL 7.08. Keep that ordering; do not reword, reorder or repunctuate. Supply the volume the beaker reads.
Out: mL 150
